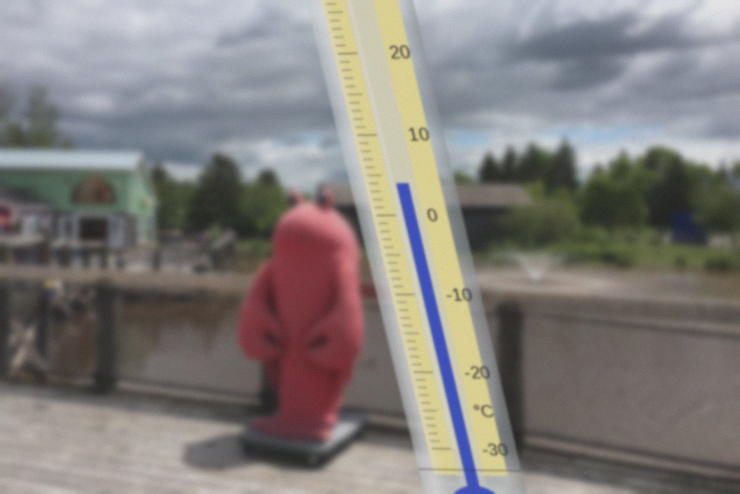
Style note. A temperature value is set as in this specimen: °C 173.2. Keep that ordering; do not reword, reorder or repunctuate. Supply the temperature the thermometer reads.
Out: °C 4
